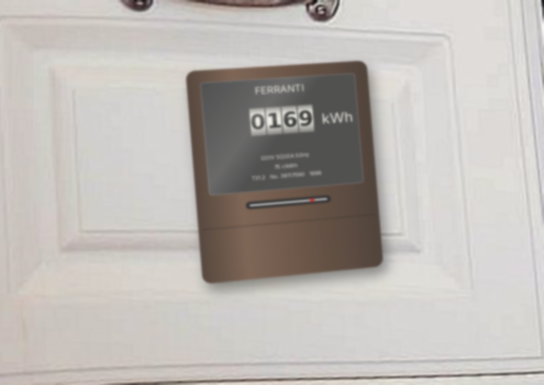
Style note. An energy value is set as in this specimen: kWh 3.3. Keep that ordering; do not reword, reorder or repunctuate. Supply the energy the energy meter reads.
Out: kWh 169
